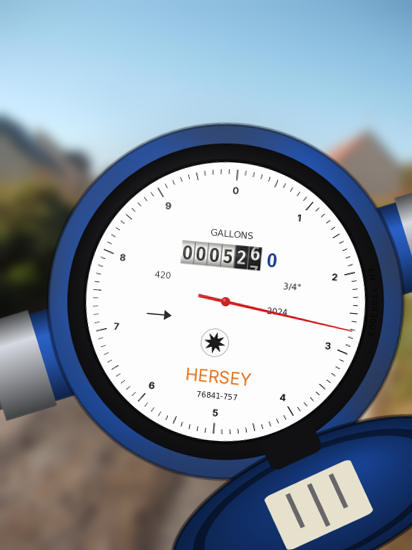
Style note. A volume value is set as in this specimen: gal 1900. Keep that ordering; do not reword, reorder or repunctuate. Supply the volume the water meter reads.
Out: gal 5262.7
